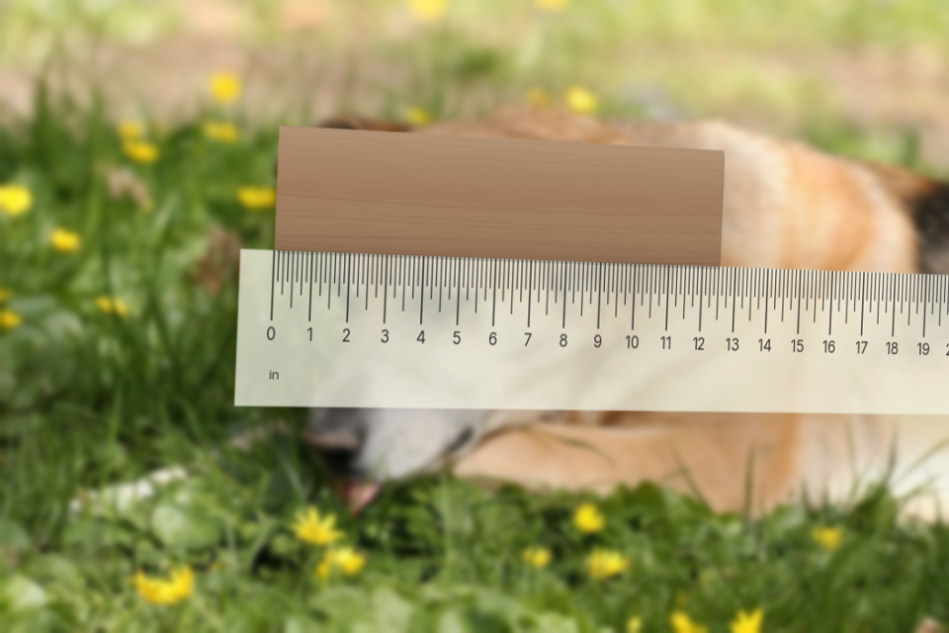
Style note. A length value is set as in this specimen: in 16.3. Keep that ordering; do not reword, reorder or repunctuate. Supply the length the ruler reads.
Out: in 12.5
